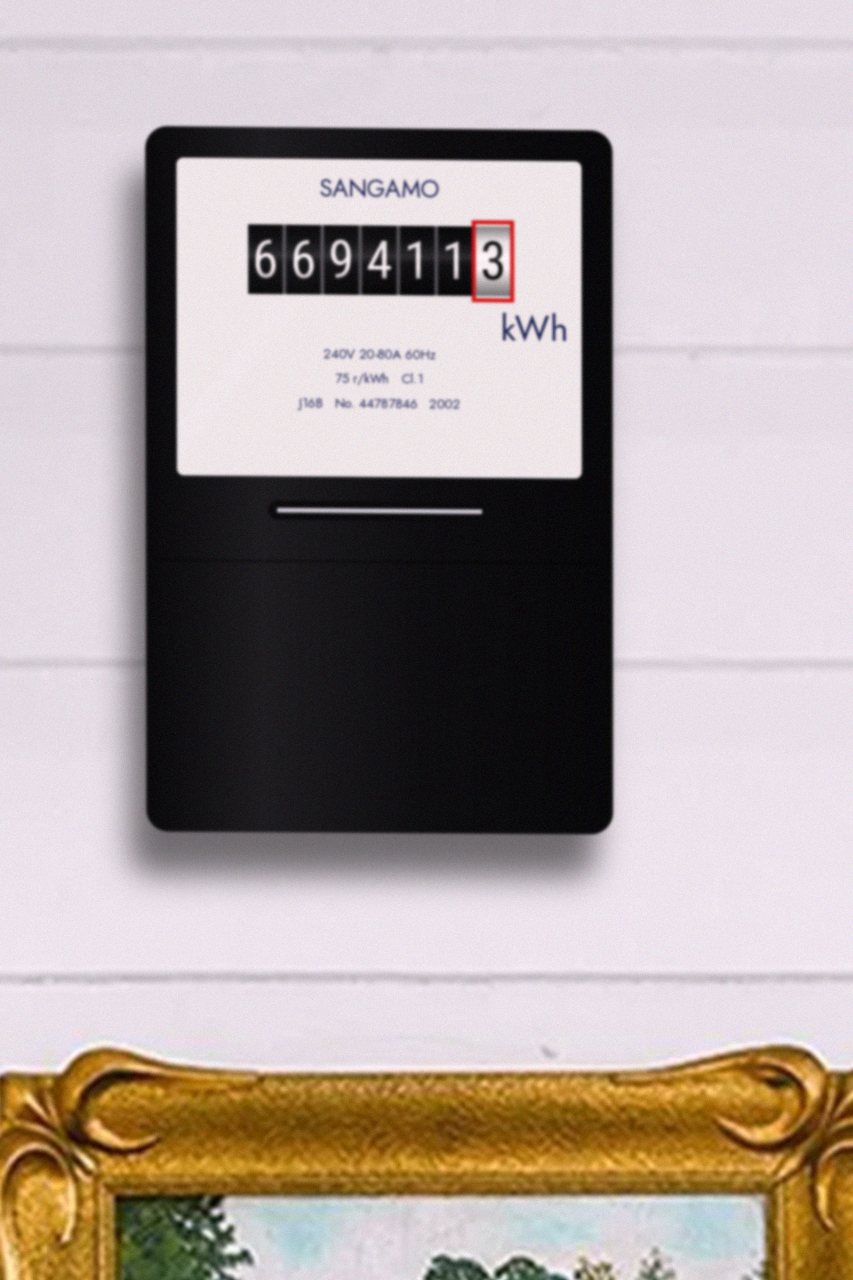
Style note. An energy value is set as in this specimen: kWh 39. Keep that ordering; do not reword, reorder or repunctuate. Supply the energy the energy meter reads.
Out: kWh 669411.3
